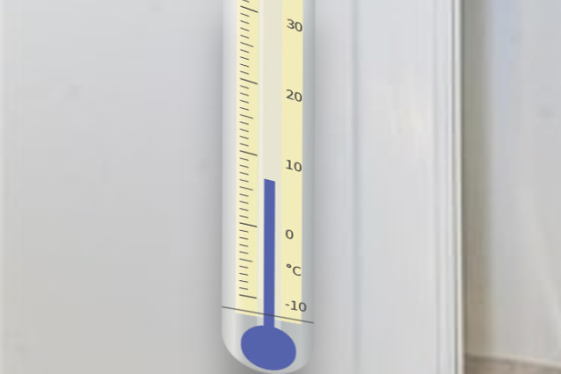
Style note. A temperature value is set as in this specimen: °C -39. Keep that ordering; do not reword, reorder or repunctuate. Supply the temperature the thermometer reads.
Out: °C 7
